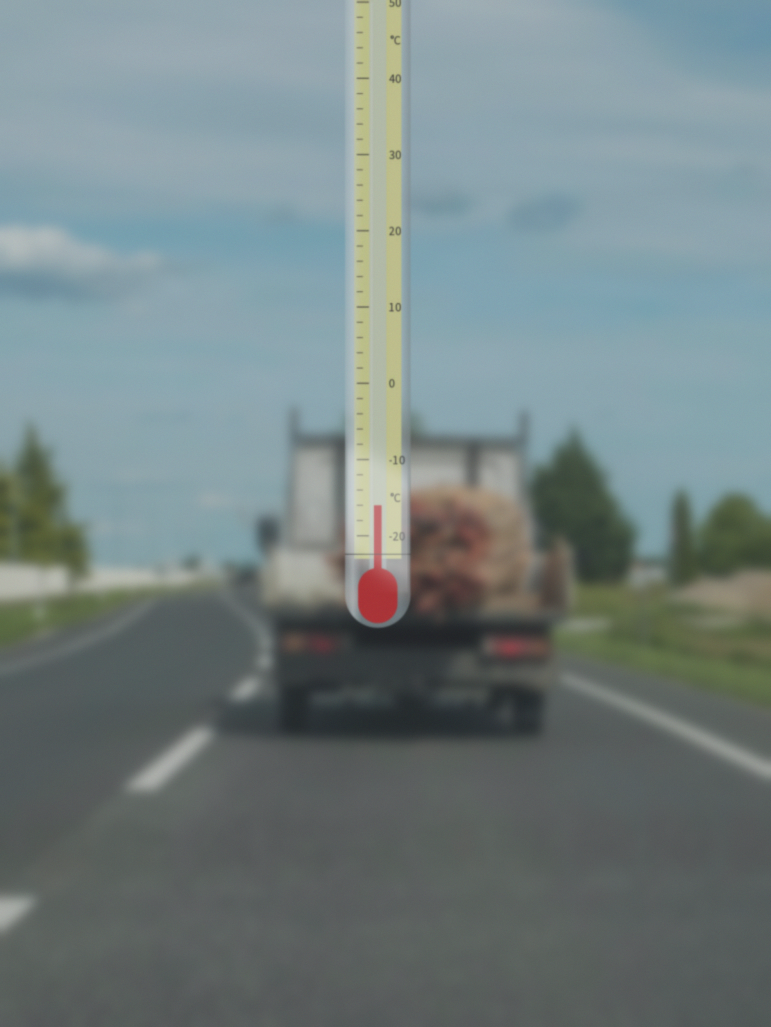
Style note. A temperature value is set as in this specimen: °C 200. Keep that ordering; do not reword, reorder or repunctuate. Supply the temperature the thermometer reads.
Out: °C -16
